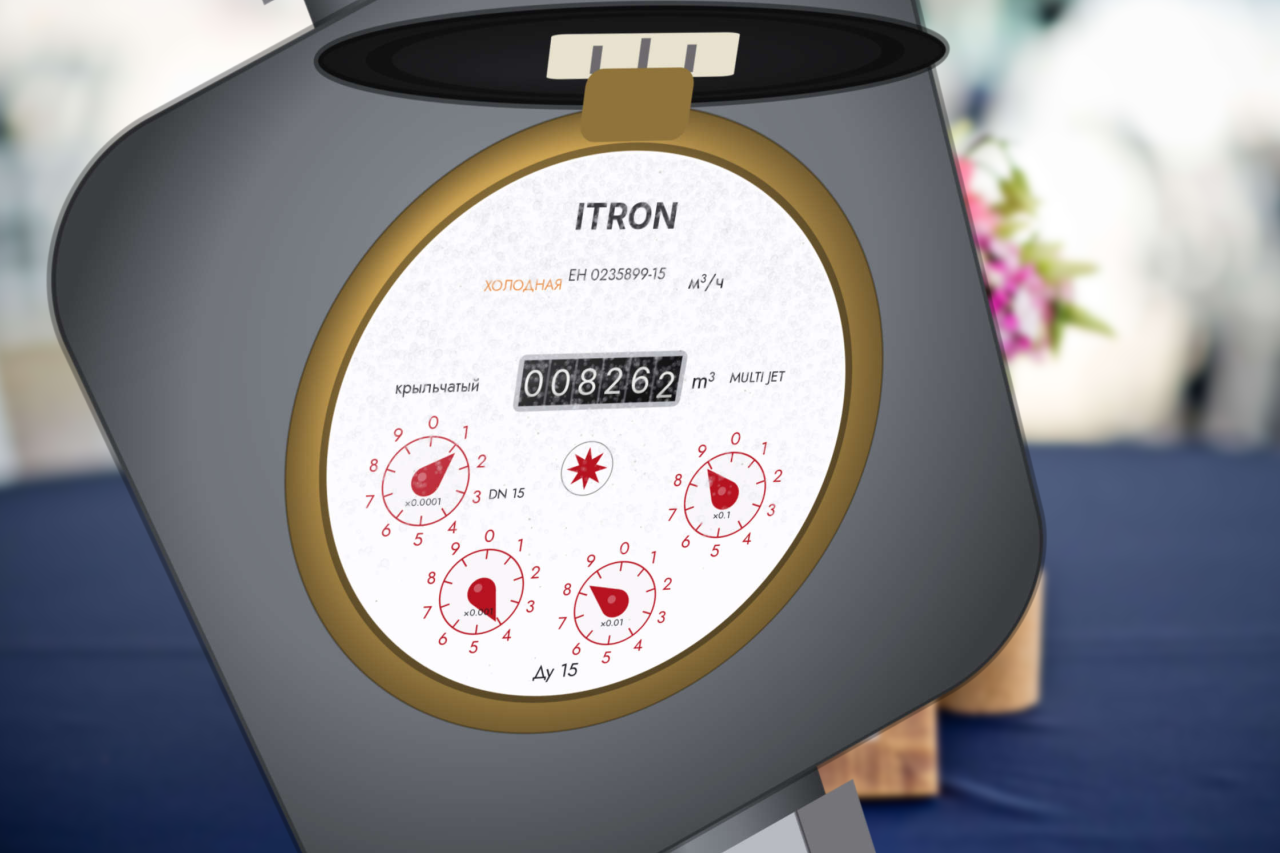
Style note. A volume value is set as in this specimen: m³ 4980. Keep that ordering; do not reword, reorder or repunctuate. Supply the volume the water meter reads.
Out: m³ 8261.8841
